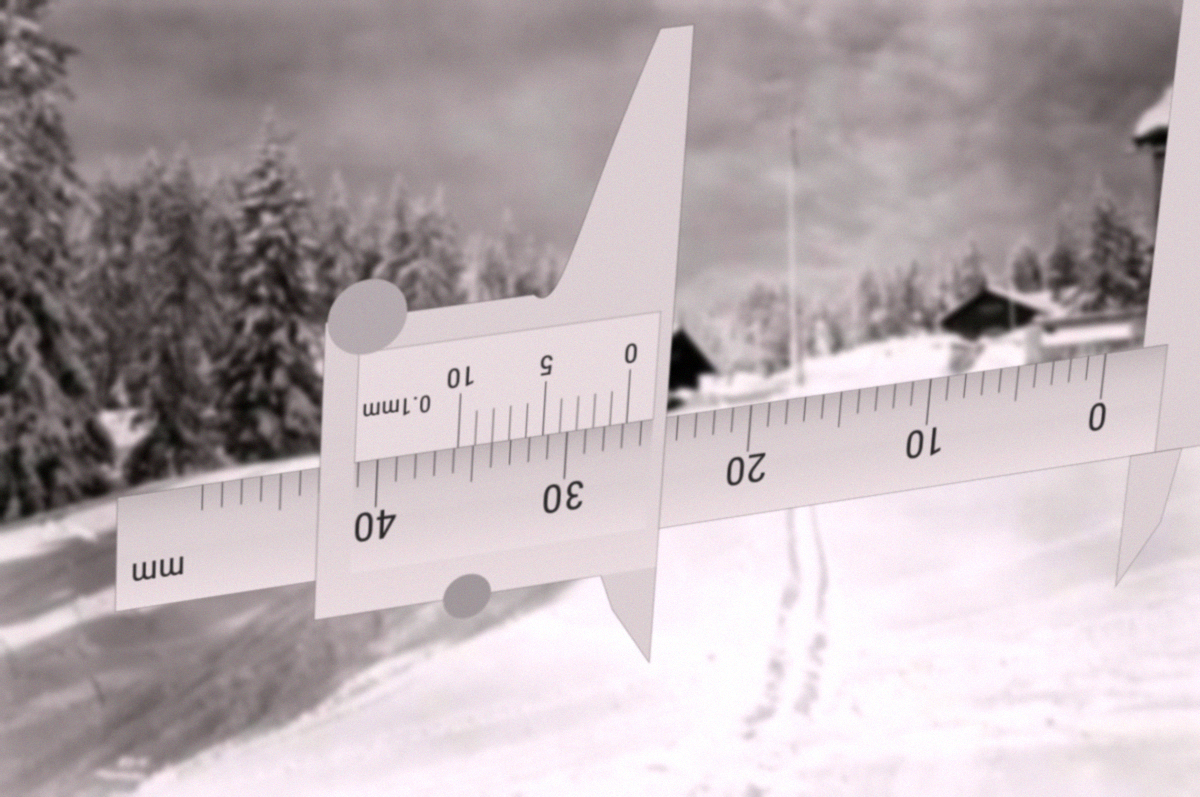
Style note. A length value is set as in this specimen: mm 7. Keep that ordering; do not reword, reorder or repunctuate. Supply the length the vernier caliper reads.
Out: mm 26.8
